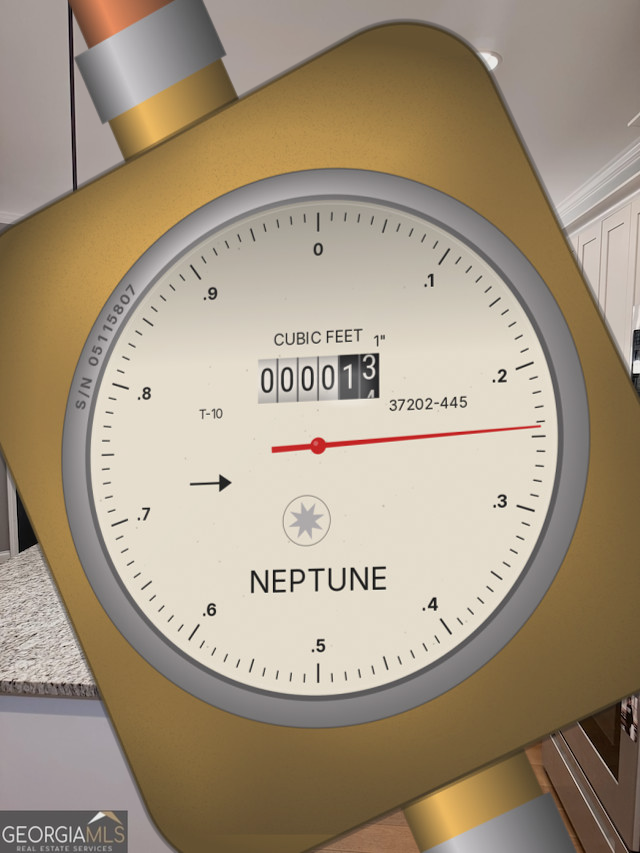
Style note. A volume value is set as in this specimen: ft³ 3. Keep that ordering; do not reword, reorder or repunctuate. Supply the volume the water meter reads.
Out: ft³ 13.24
